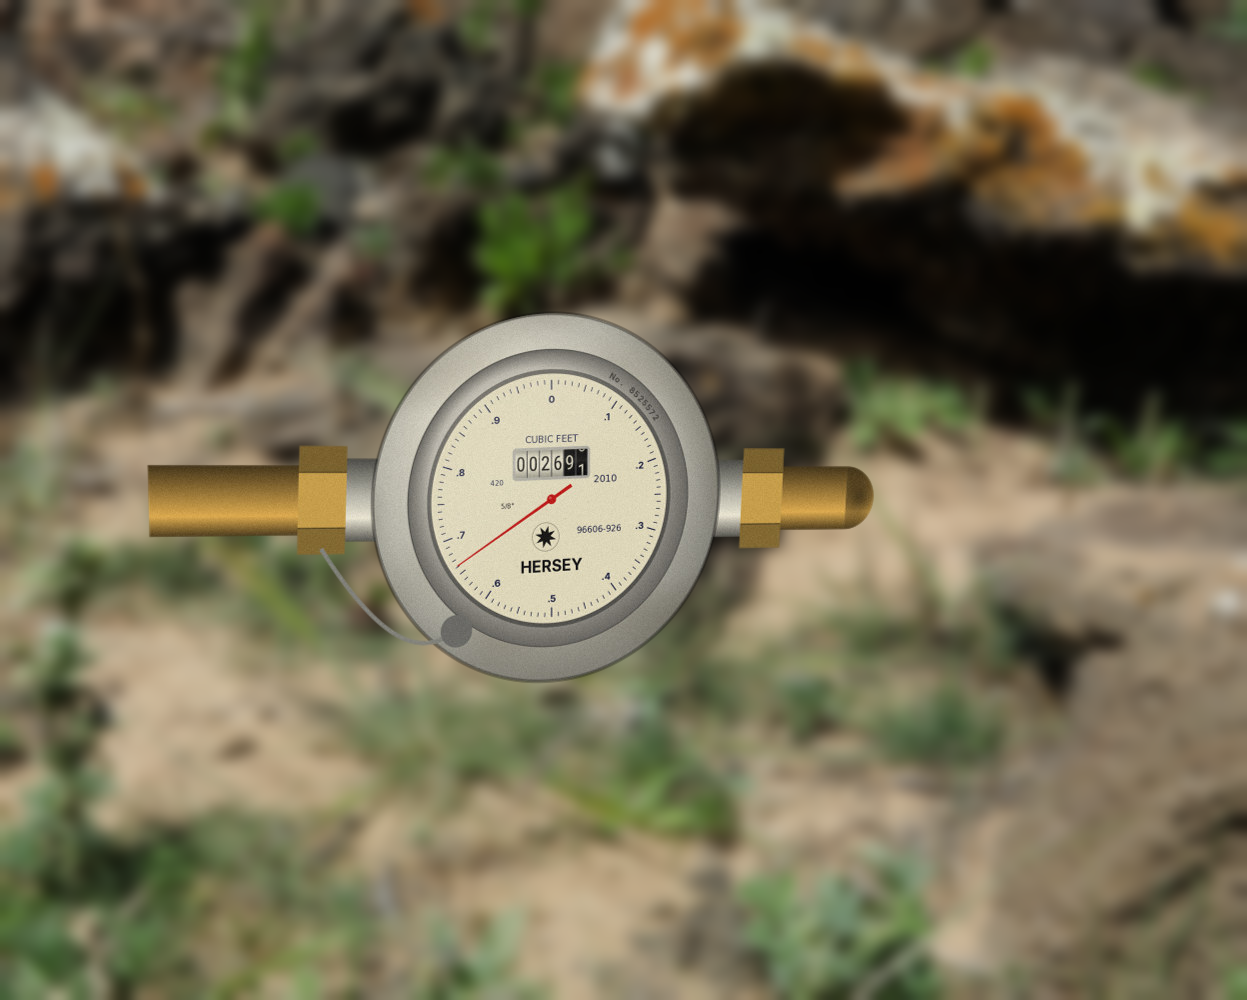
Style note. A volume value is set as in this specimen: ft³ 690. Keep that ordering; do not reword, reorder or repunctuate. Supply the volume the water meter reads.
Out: ft³ 2690.66
